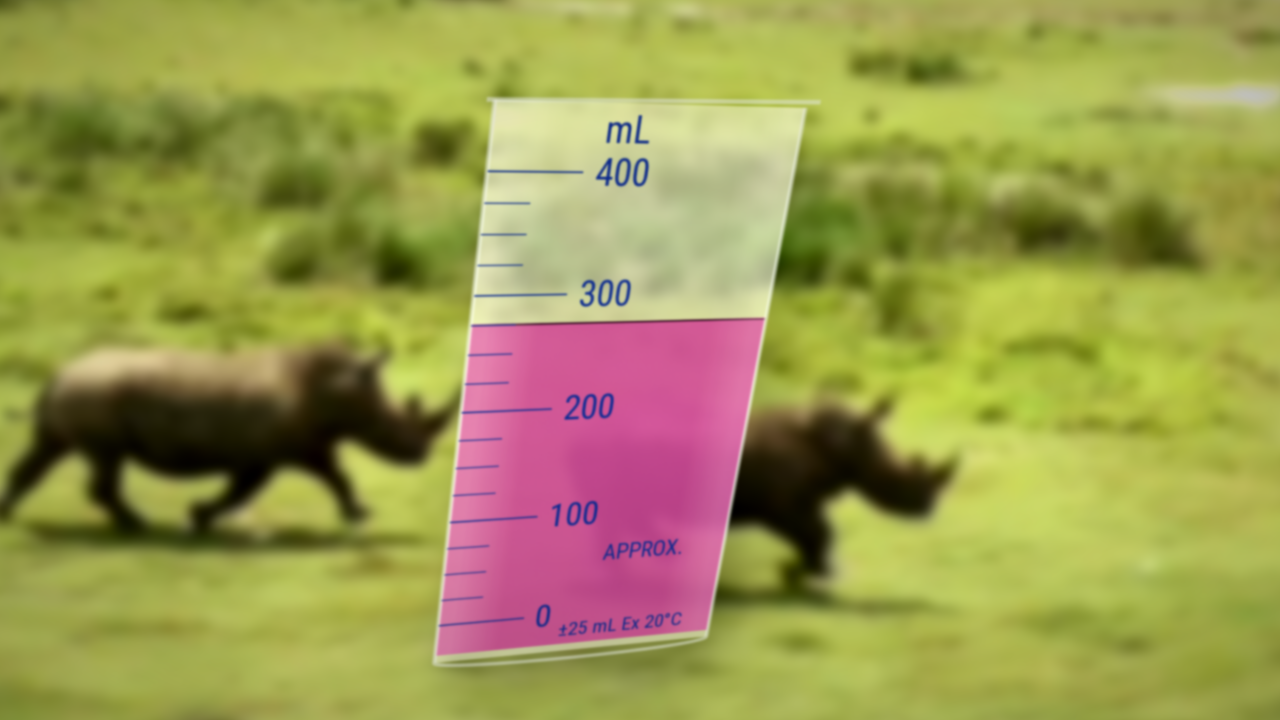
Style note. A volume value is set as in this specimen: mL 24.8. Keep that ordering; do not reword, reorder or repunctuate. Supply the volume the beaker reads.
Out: mL 275
